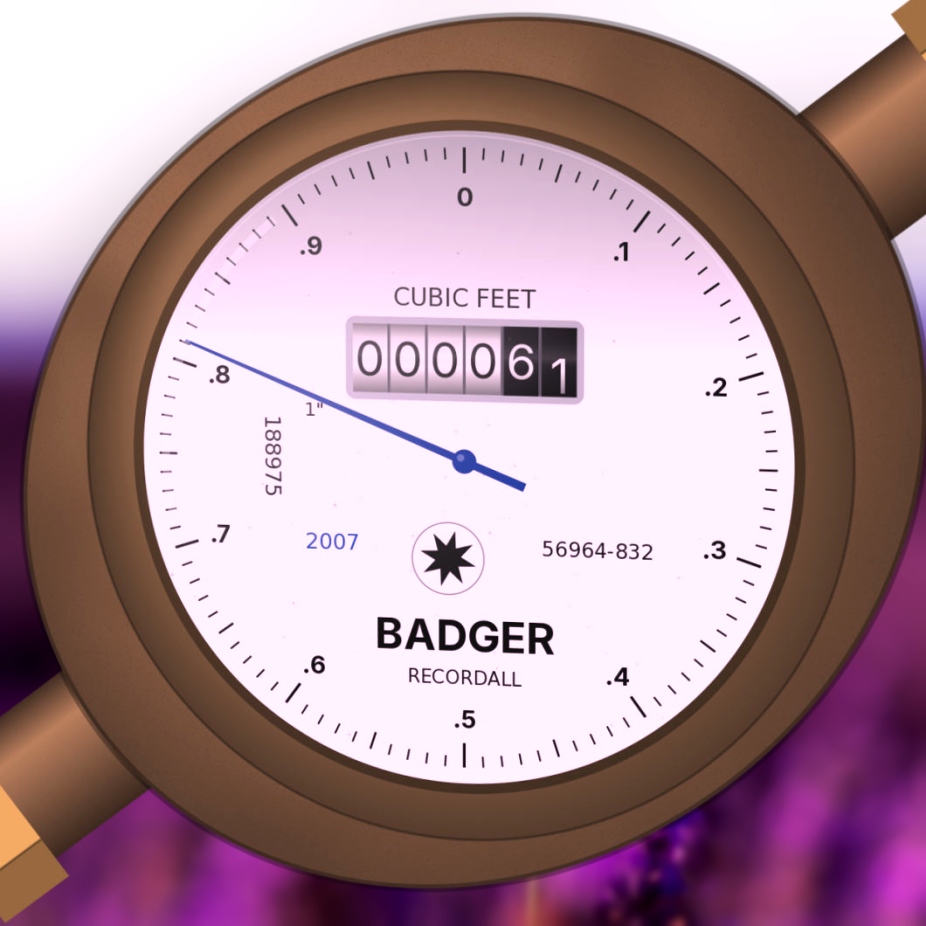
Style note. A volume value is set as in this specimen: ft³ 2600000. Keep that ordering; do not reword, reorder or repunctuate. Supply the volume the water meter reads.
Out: ft³ 60.81
